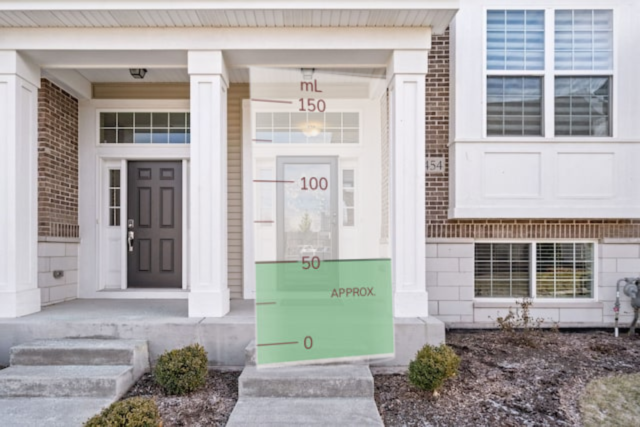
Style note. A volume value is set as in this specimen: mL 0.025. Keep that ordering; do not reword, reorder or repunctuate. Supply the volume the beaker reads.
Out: mL 50
